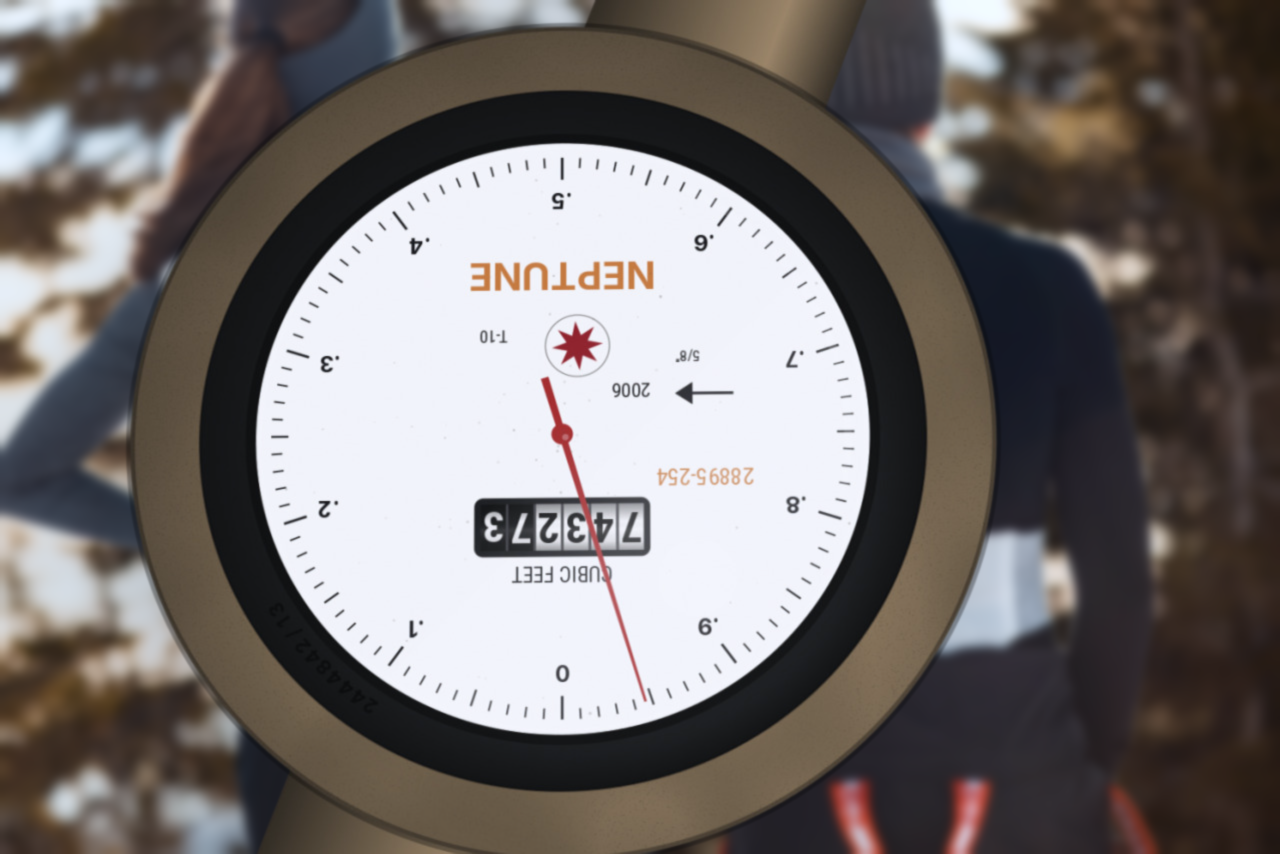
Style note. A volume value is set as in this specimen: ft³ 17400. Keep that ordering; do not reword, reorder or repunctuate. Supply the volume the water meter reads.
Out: ft³ 743272.95
